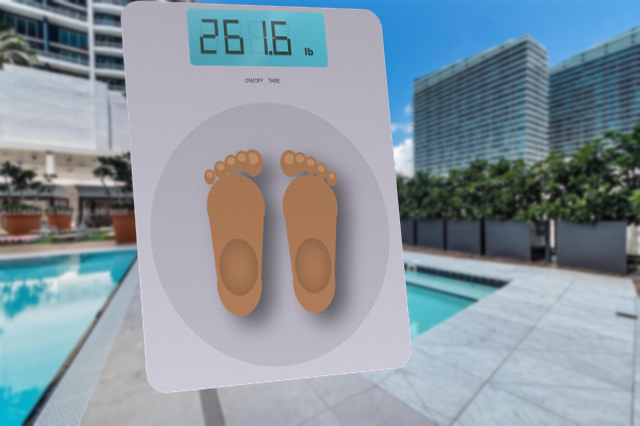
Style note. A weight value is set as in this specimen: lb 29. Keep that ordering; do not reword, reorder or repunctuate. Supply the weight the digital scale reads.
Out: lb 261.6
